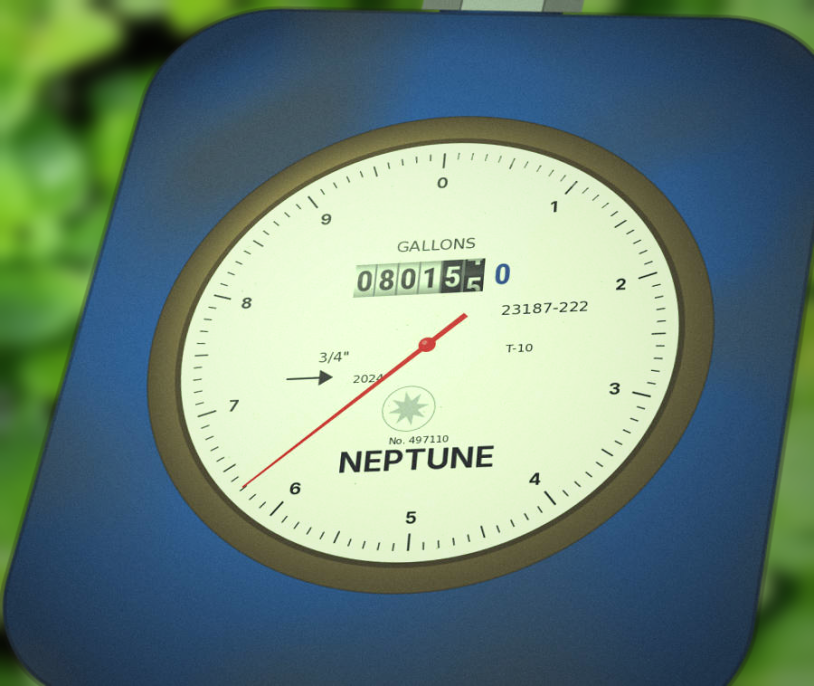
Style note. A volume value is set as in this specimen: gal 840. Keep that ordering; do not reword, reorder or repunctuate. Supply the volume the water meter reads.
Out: gal 801546.3
